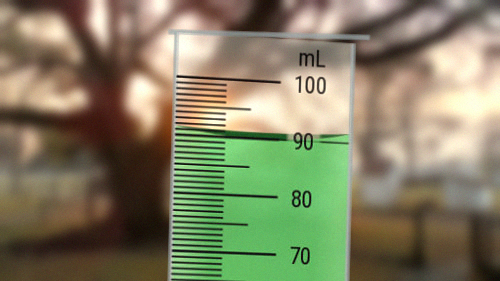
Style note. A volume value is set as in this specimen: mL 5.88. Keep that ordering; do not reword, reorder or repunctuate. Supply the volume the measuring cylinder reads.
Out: mL 90
